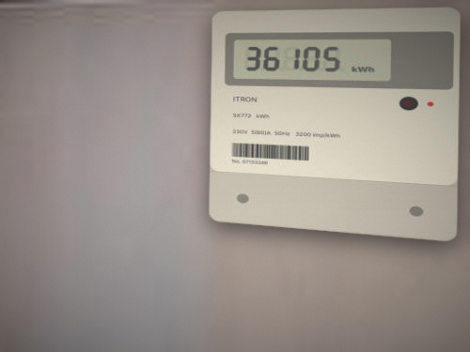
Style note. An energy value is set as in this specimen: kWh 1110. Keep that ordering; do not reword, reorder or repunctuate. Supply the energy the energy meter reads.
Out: kWh 36105
